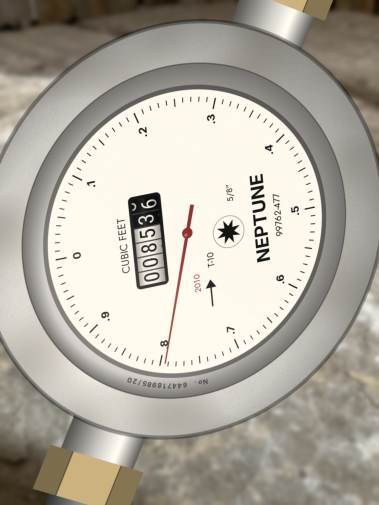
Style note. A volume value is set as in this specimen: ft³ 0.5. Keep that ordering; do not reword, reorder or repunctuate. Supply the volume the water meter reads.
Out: ft³ 8535.79
